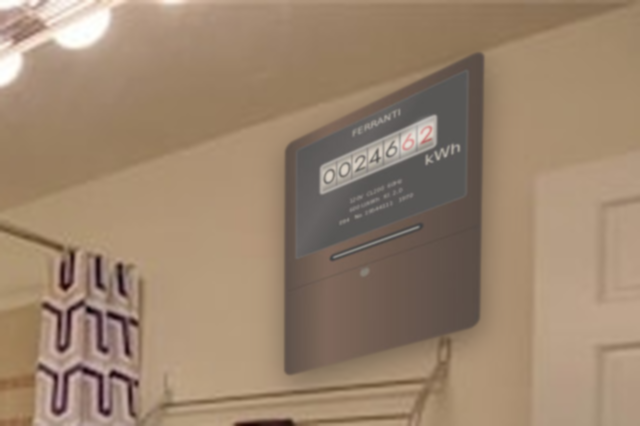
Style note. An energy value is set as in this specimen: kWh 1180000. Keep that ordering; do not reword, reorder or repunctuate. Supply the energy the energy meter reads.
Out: kWh 246.62
